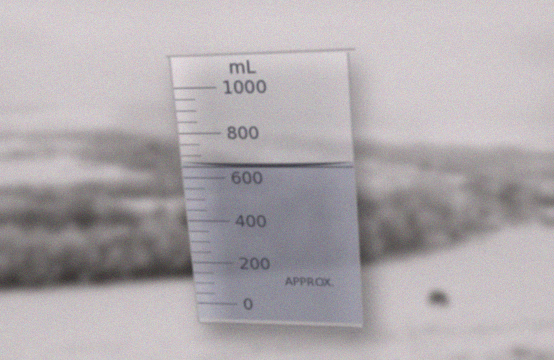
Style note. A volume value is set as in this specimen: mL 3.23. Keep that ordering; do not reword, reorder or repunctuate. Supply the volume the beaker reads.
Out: mL 650
